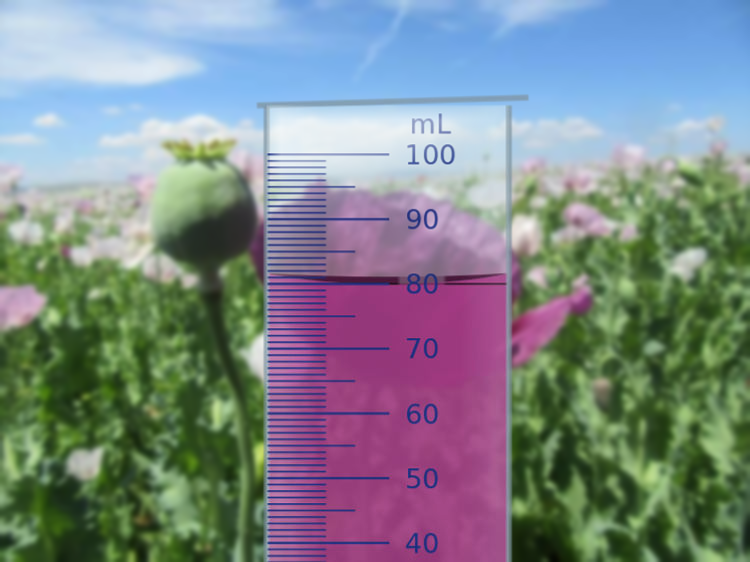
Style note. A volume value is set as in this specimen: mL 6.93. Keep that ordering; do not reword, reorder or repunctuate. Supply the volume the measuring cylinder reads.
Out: mL 80
